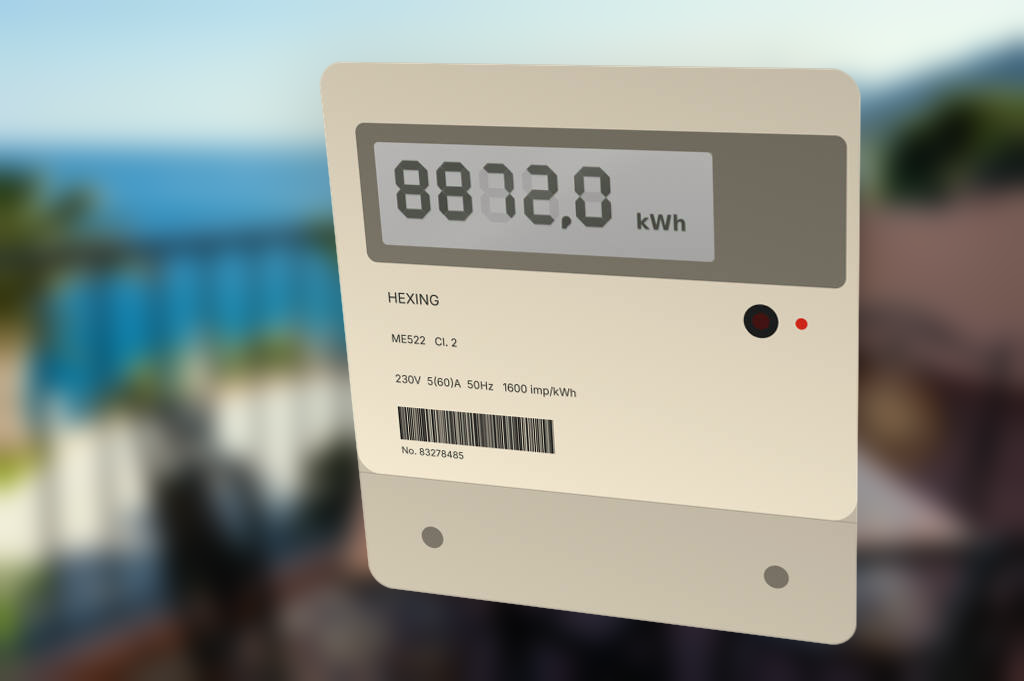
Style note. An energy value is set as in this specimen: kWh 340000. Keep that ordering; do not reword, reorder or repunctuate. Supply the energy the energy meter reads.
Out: kWh 8872.0
